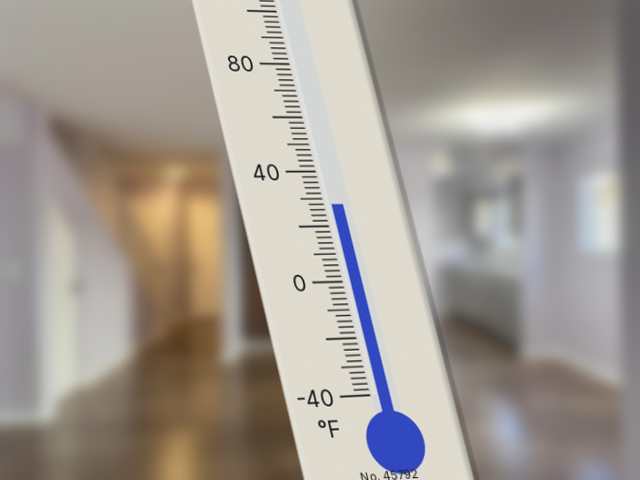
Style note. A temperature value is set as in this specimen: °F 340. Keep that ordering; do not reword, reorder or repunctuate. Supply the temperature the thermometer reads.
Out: °F 28
